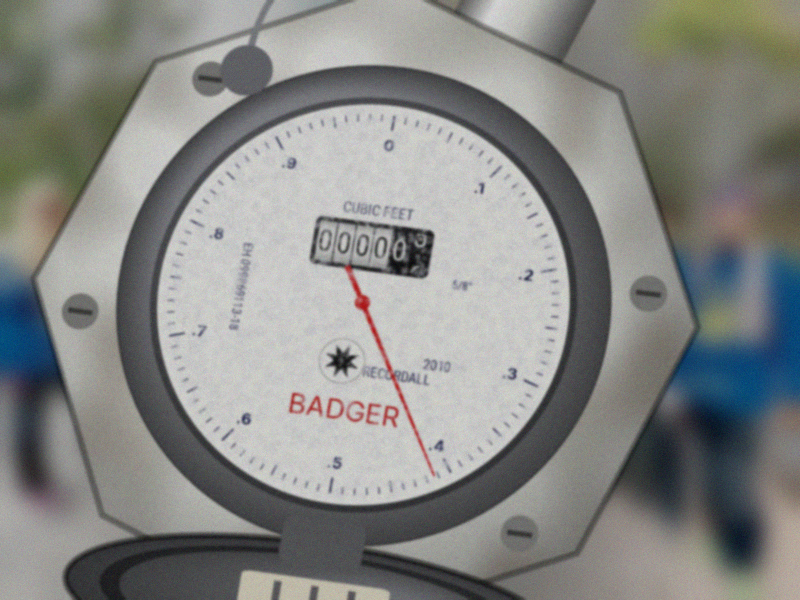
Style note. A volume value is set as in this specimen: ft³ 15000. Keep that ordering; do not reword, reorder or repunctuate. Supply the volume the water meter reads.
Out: ft³ 5.41
